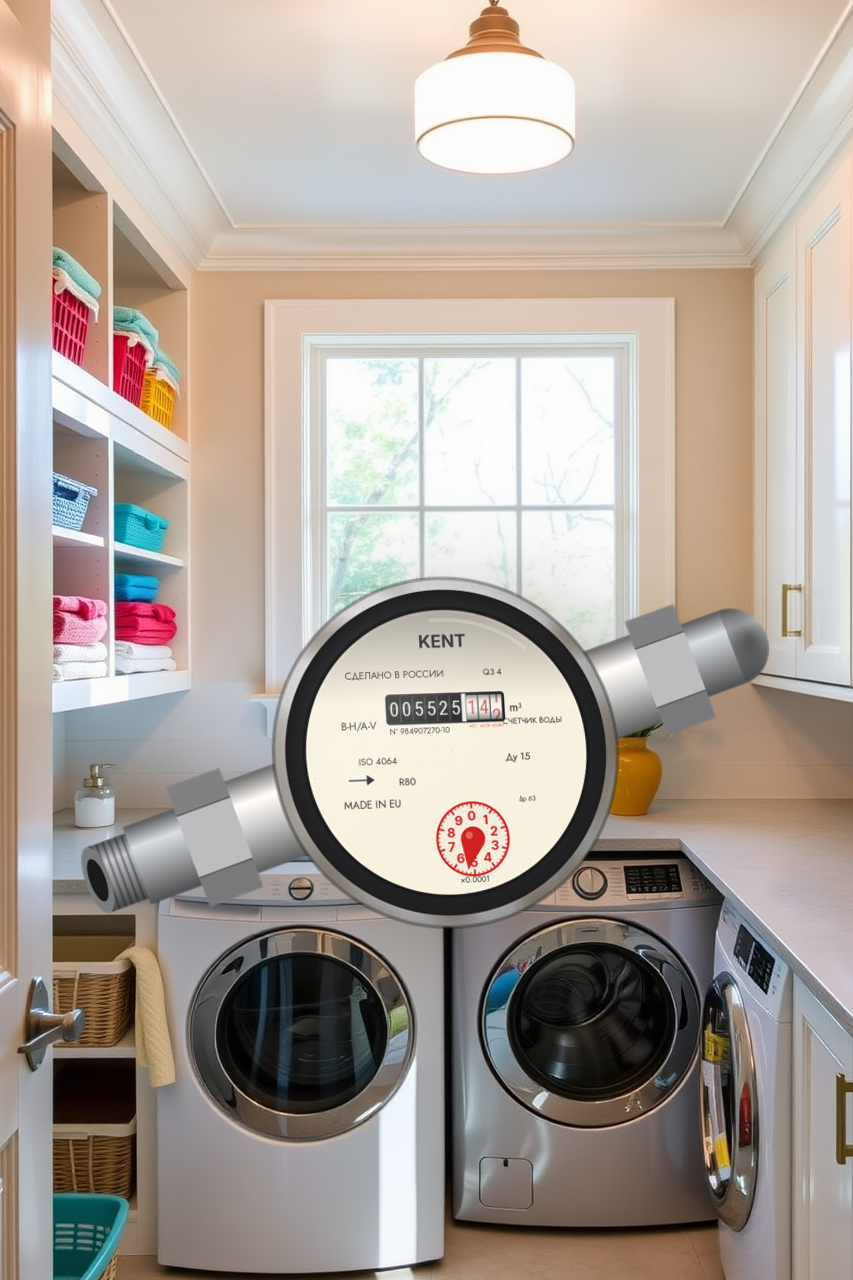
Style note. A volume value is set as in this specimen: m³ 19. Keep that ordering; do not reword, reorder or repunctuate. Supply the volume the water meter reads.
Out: m³ 5525.1415
